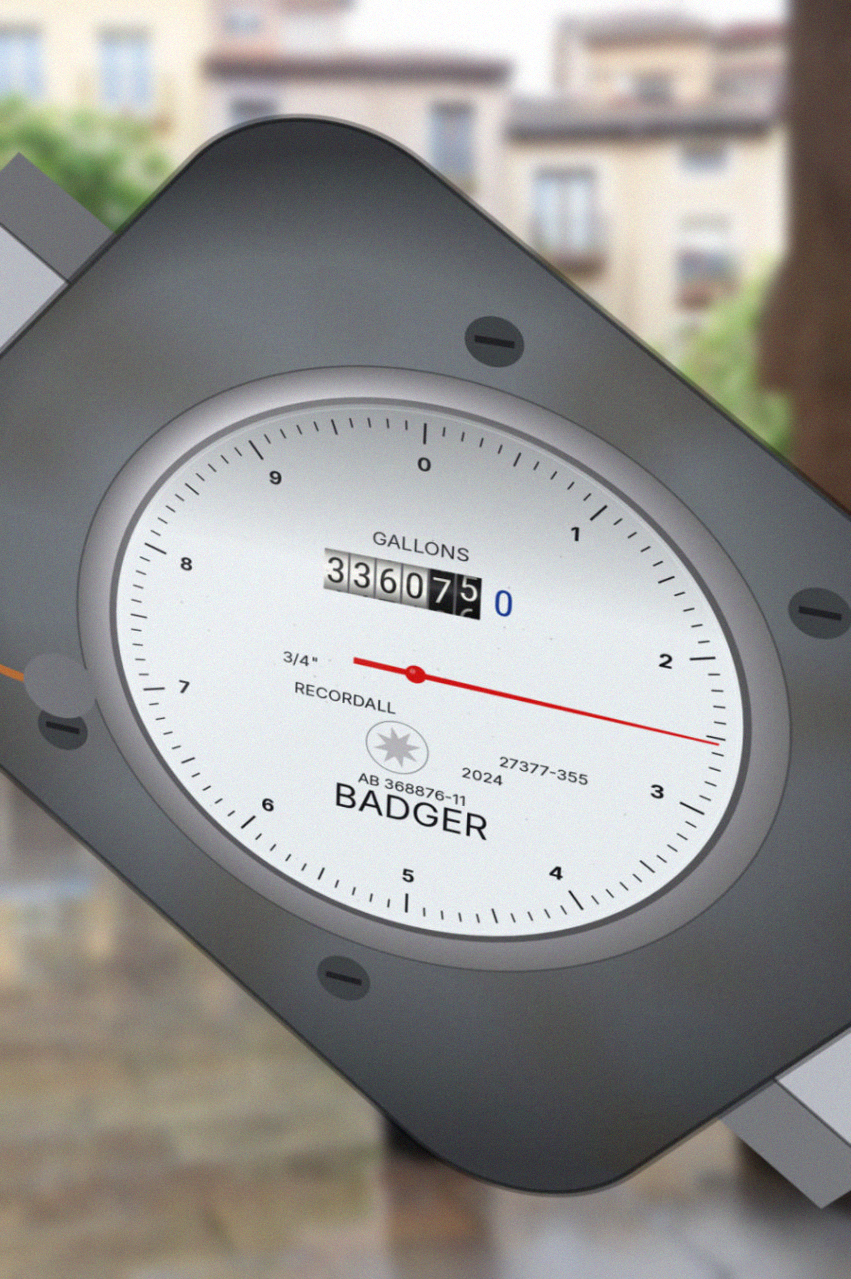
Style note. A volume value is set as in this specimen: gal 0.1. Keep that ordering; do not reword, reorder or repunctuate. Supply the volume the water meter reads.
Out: gal 3360752.5
